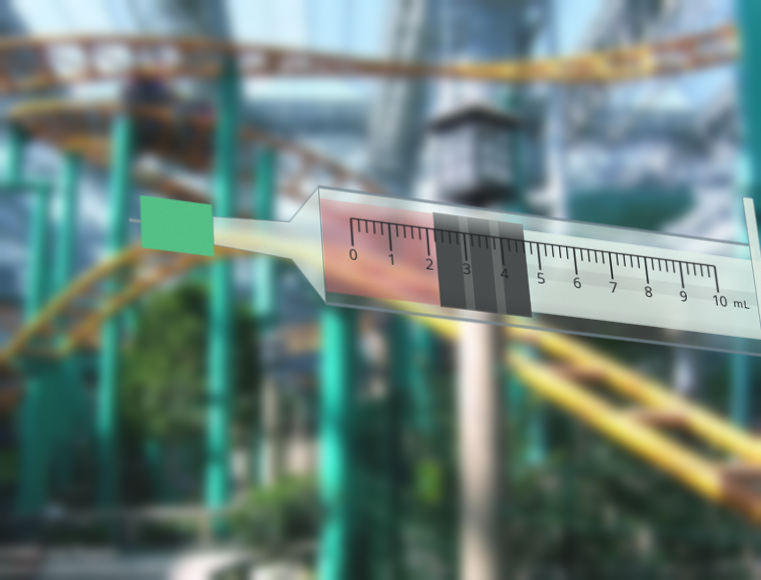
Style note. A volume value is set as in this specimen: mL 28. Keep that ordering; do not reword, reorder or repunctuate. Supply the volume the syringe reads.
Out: mL 2.2
